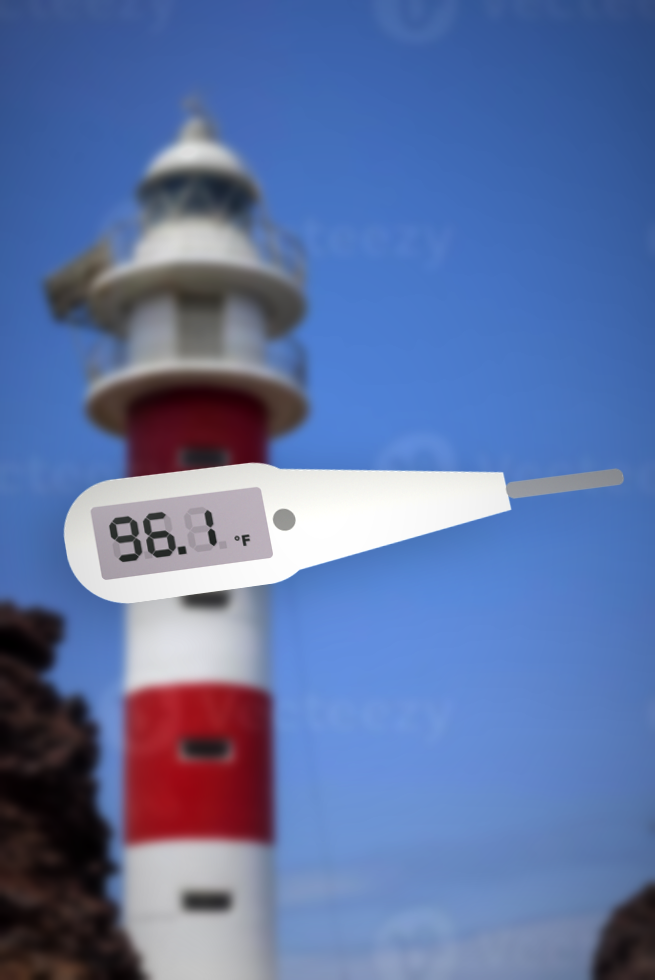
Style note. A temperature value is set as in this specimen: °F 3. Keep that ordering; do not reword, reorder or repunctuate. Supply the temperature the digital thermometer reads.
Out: °F 96.1
